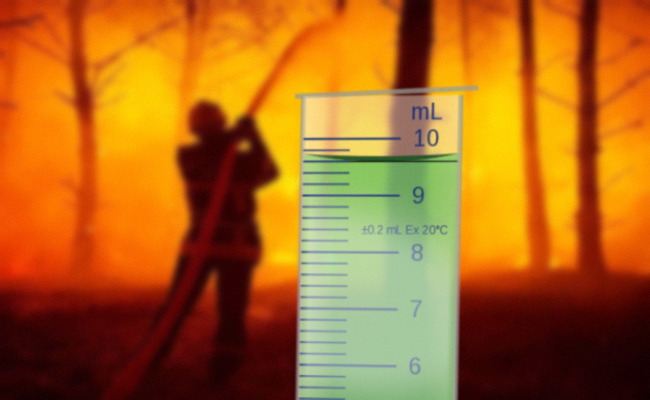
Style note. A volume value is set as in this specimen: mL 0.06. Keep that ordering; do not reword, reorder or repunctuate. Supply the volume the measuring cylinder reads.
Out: mL 9.6
